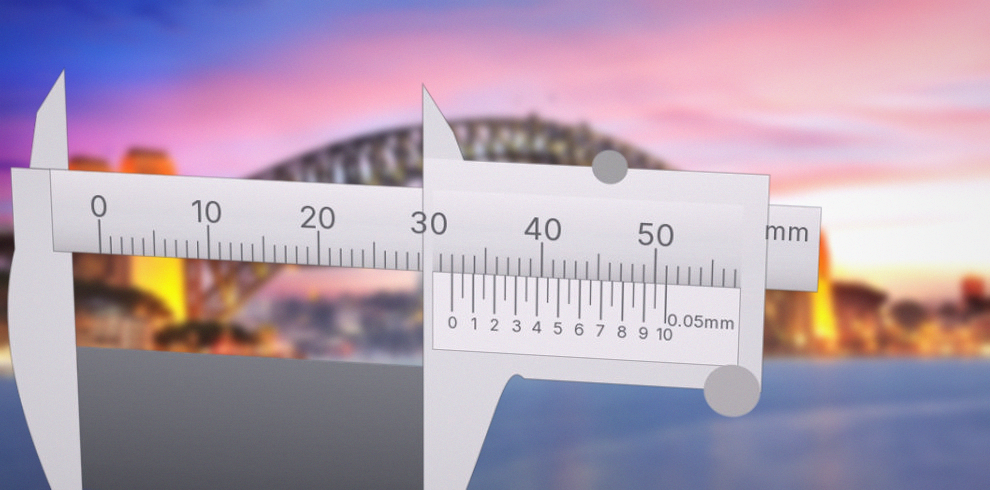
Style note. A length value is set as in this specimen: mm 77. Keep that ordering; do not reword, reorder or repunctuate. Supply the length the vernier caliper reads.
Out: mm 32.0
